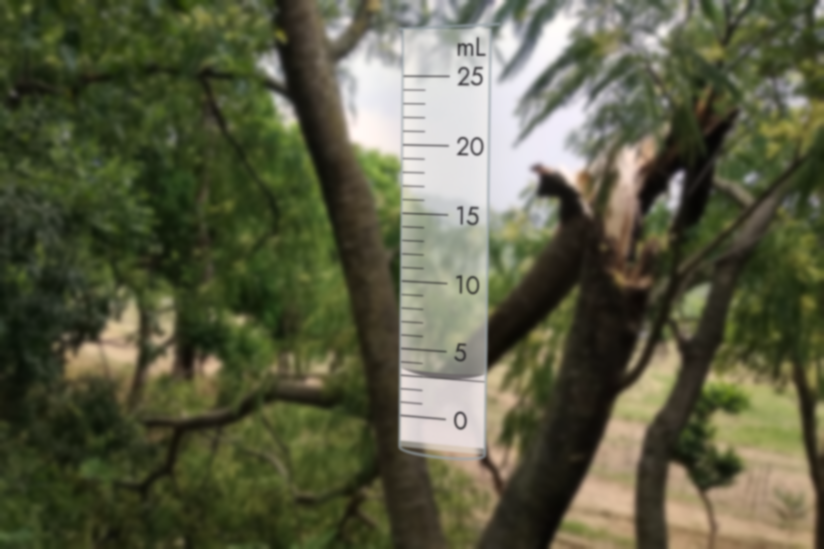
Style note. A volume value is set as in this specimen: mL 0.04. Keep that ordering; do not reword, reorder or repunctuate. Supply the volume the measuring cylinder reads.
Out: mL 3
